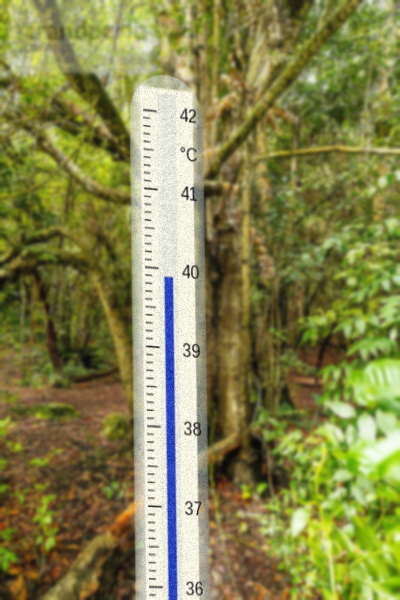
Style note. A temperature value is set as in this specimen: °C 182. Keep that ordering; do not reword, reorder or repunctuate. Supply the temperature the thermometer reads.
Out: °C 39.9
